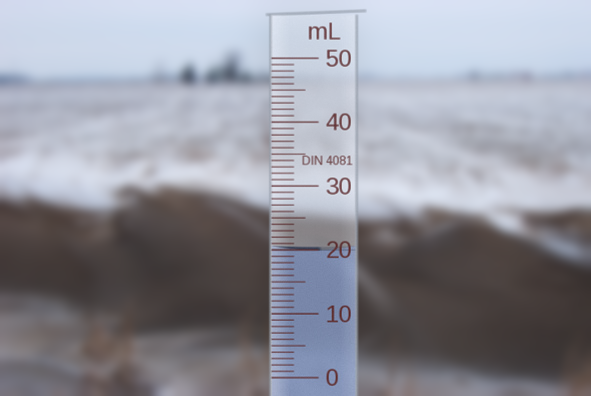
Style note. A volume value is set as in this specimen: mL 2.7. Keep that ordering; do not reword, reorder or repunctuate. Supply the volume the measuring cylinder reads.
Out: mL 20
